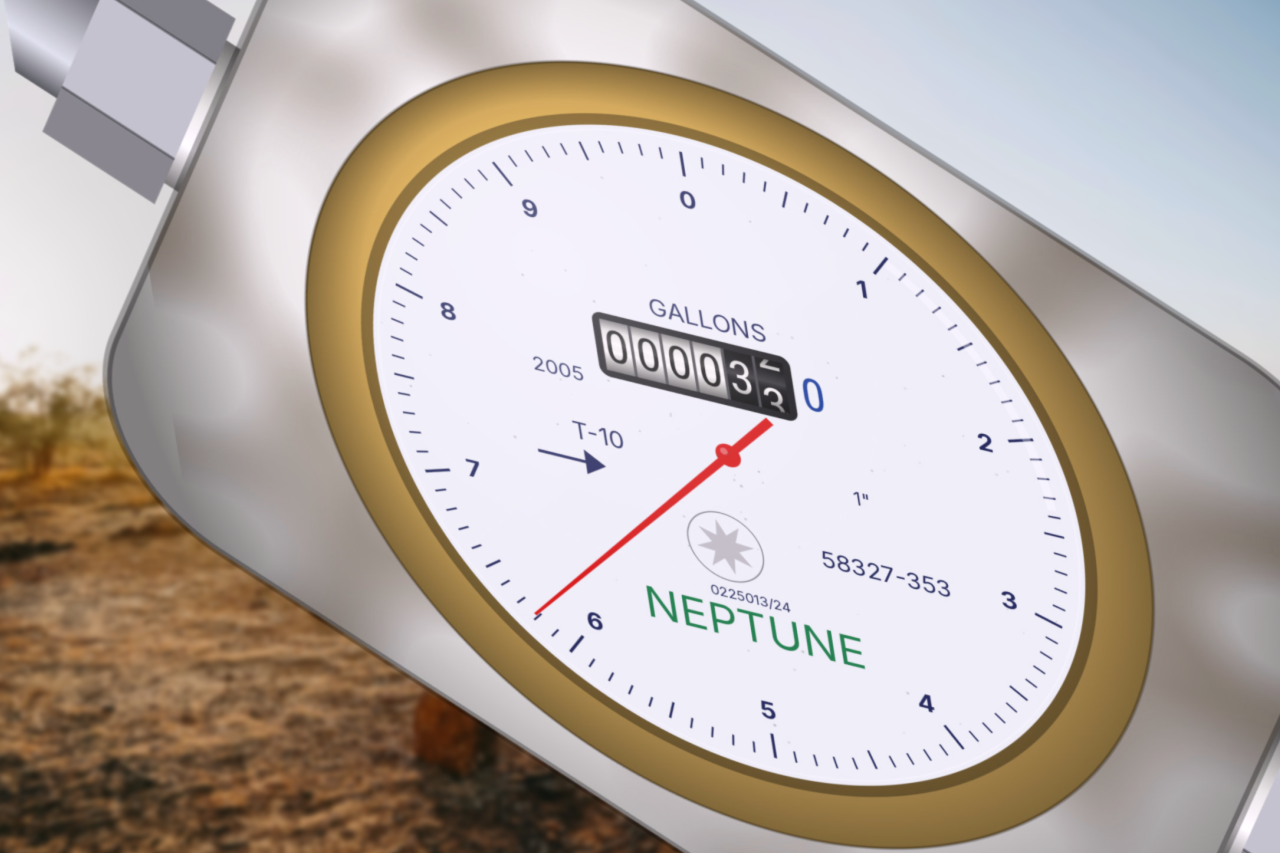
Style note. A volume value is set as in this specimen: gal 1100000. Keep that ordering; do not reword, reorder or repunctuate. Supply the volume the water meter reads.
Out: gal 326.2
